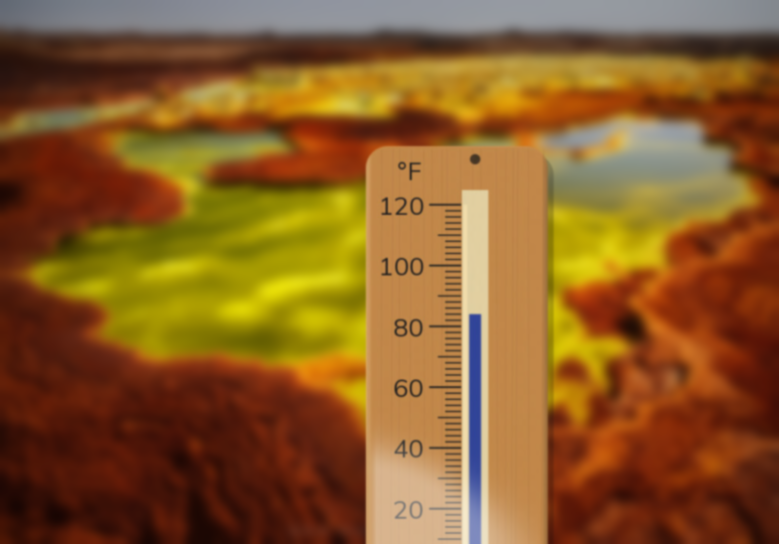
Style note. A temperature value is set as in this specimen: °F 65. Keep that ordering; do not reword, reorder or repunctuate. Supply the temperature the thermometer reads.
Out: °F 84
